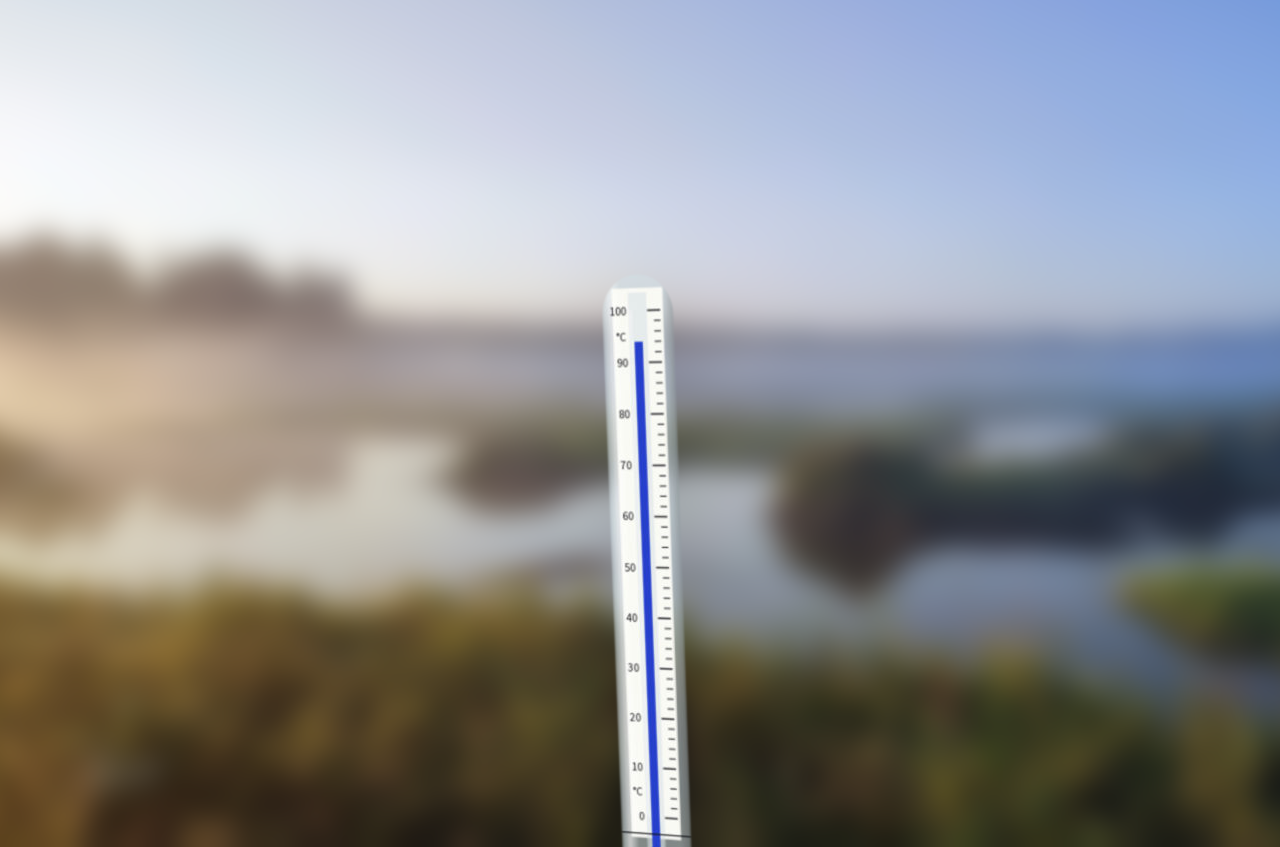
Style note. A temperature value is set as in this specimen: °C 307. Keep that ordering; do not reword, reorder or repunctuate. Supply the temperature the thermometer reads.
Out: °C 94
